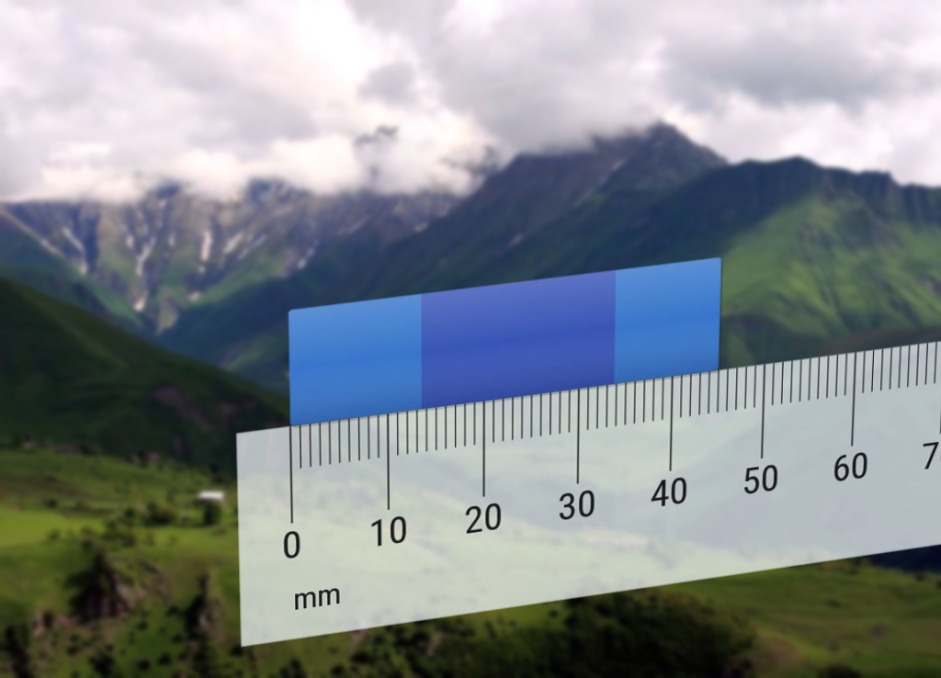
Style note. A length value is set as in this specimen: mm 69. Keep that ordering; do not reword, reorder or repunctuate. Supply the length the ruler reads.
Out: mm 45
